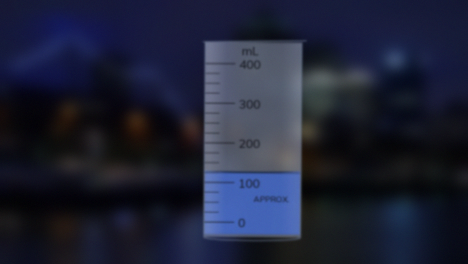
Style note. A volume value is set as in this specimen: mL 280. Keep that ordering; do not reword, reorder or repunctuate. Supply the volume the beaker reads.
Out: mL 125
